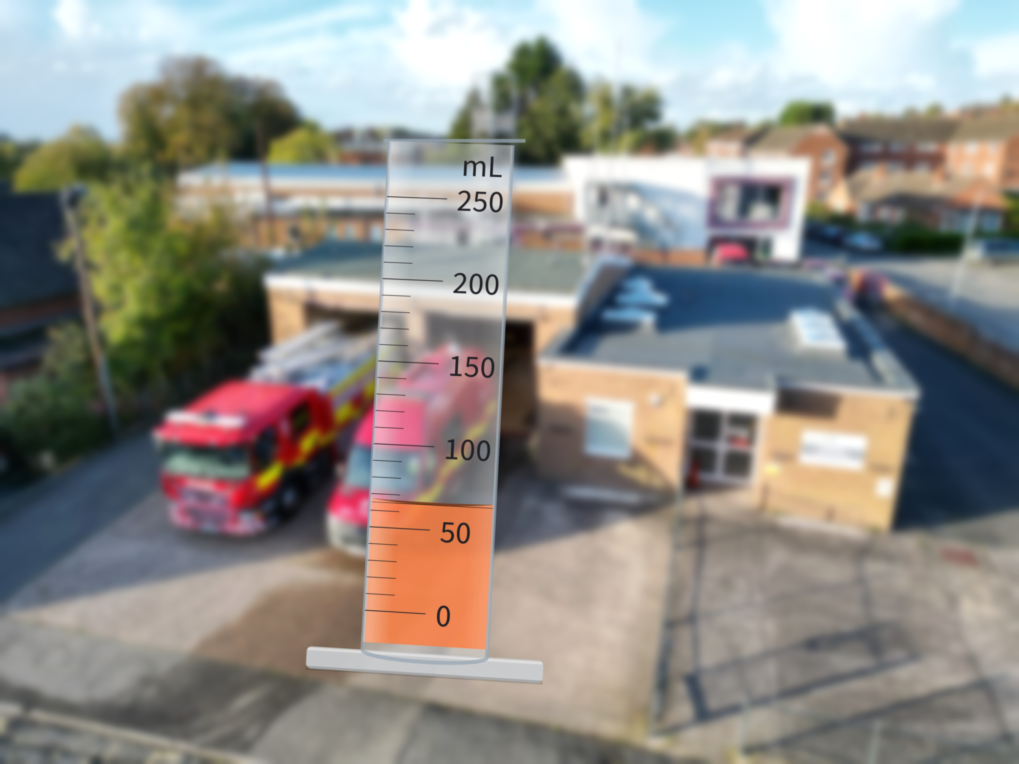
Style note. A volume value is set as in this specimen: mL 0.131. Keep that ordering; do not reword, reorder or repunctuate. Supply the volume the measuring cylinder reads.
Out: mL 65
